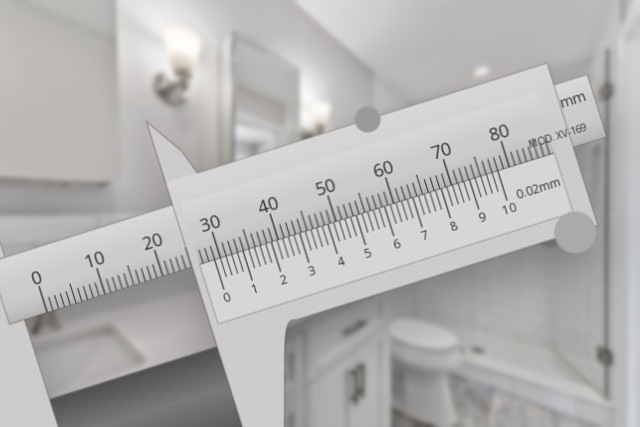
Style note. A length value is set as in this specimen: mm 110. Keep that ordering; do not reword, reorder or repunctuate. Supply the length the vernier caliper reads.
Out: mm 29.0
